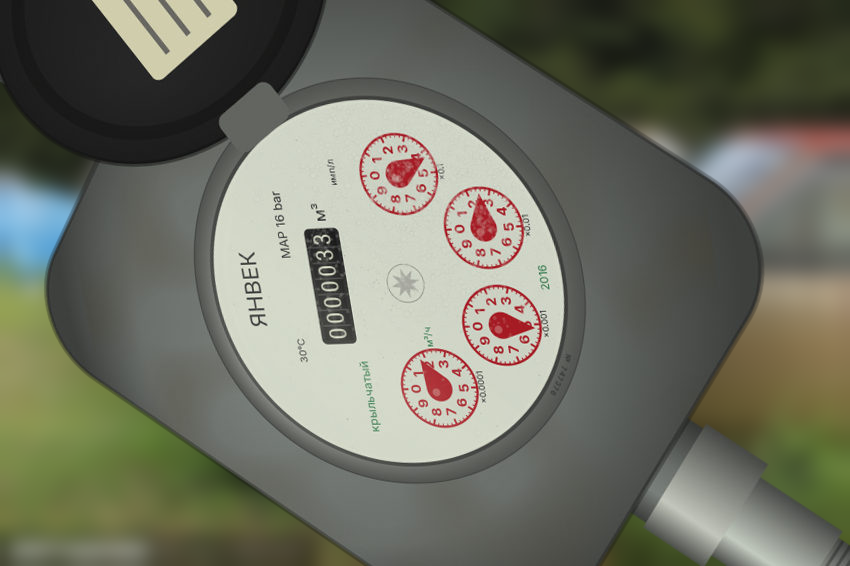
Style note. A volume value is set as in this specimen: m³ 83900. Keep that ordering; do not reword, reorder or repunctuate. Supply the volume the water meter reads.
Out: m³ 33.4251
